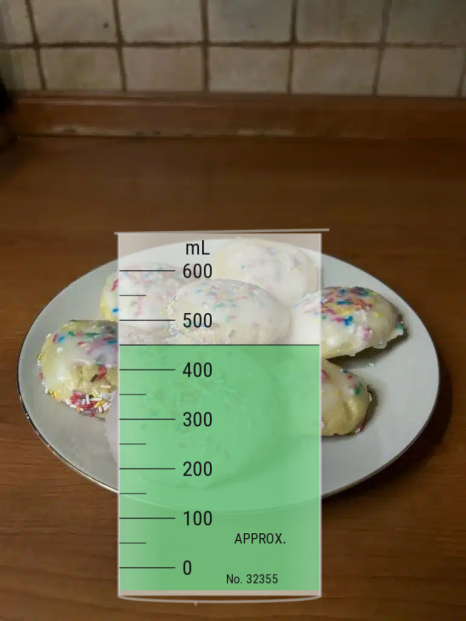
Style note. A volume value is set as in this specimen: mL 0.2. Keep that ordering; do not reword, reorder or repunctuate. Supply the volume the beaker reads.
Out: mL 450
